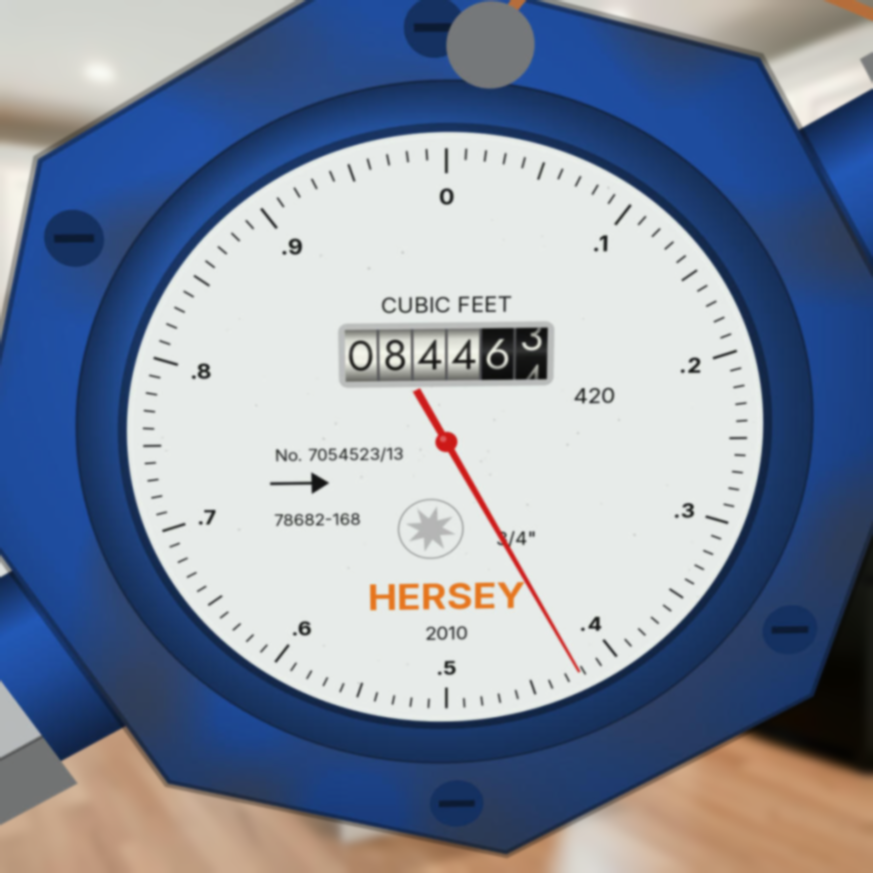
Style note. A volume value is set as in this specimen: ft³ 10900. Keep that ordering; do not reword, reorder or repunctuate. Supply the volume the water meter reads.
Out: ft³ 84463.42
